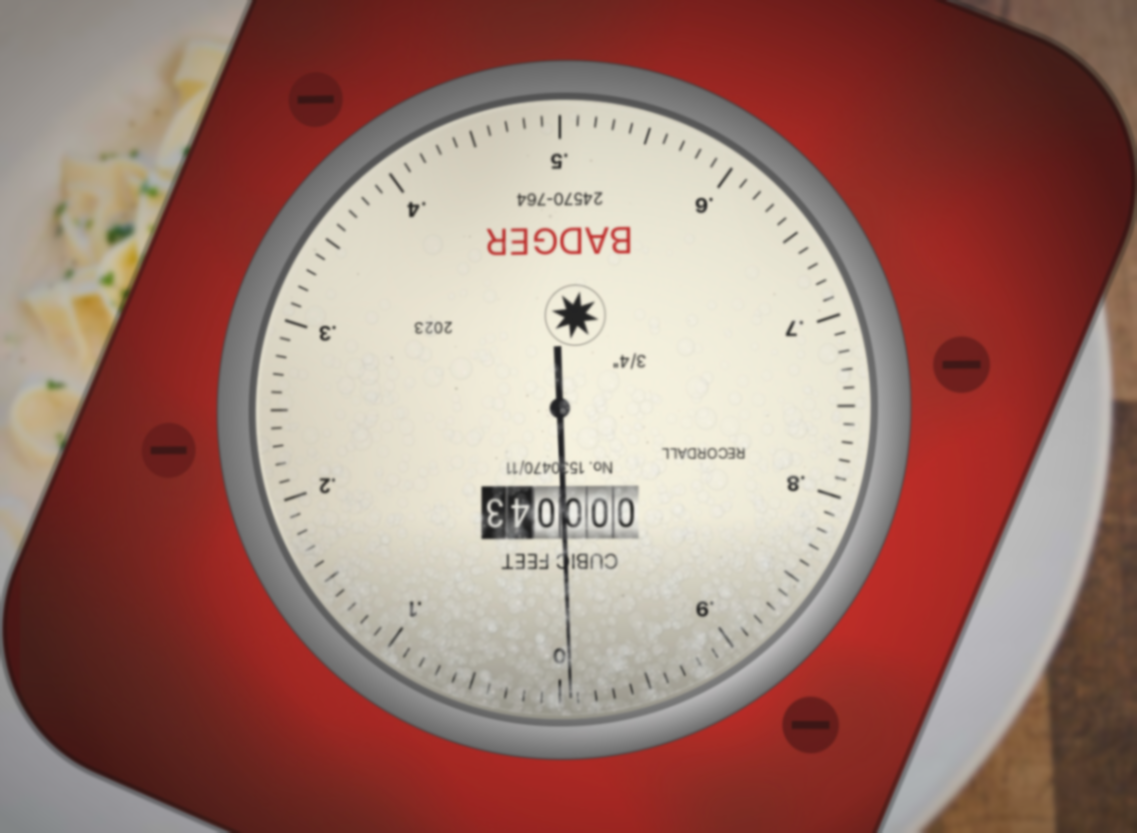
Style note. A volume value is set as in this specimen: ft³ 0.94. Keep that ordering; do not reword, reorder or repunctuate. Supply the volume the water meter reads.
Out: ft³ 42.99
